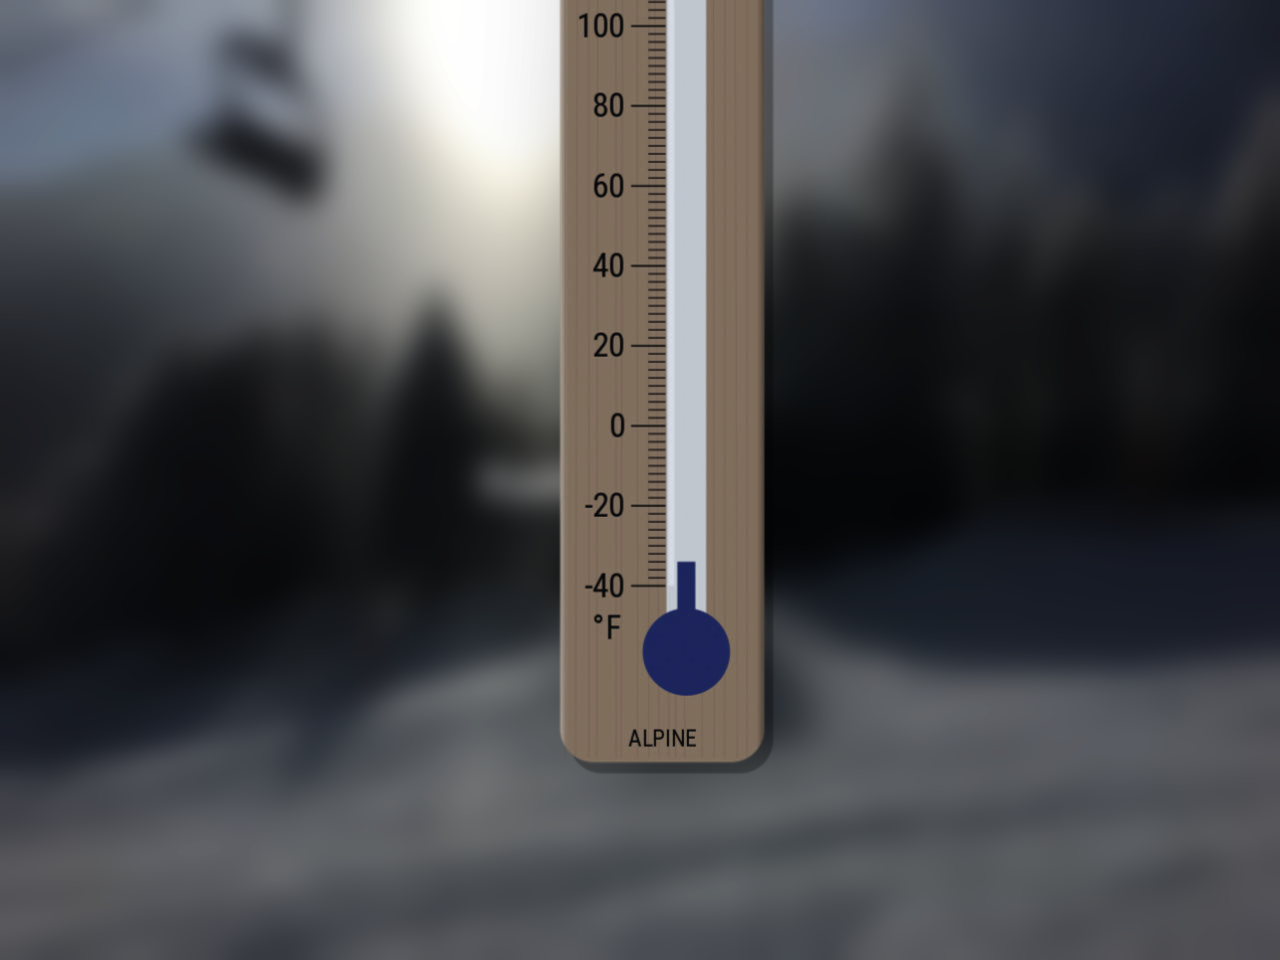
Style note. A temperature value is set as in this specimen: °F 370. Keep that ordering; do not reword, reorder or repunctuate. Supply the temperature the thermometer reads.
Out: °F -34
